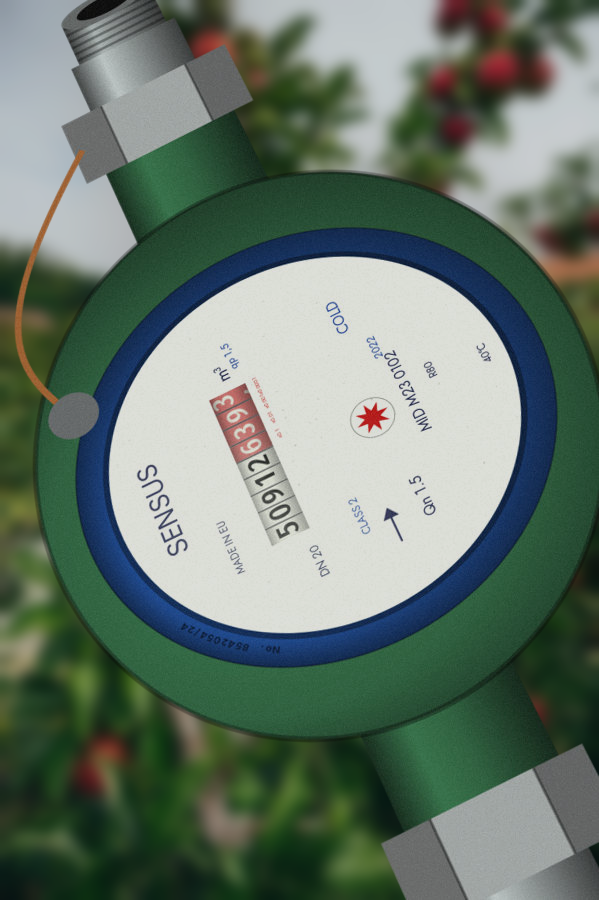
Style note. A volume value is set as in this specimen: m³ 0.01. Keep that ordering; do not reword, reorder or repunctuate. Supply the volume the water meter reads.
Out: m³ 50912.6393
